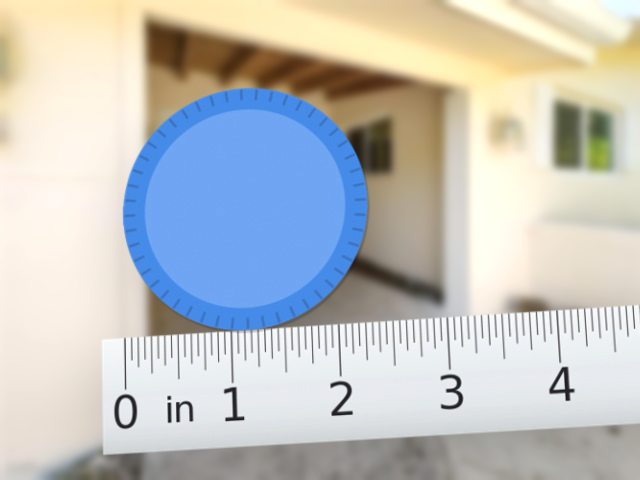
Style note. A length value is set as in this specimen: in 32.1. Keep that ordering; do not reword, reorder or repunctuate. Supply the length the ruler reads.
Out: in 2.3125
